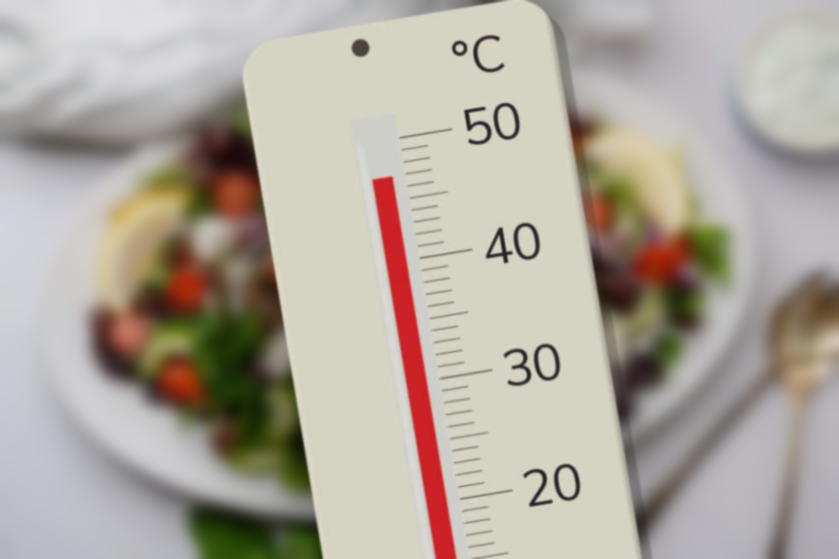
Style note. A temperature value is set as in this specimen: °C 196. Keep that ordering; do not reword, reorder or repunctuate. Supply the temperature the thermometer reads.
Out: °C 47
